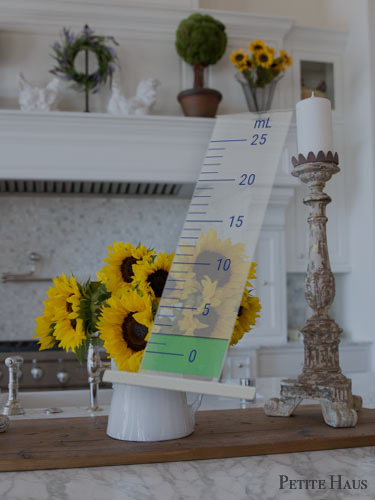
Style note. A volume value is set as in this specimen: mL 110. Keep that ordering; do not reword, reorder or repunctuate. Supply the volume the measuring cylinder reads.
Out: mL 2
